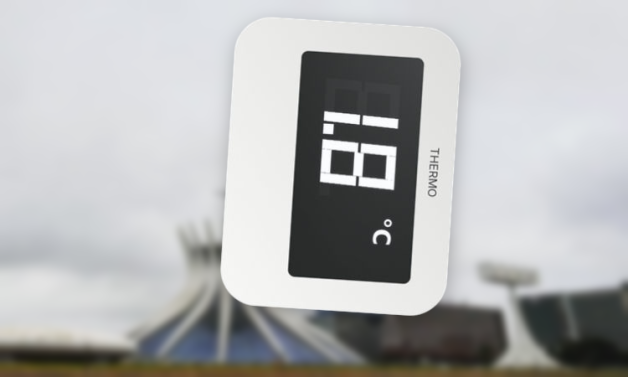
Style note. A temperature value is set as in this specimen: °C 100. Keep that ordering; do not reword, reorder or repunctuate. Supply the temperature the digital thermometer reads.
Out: °C 1.8
